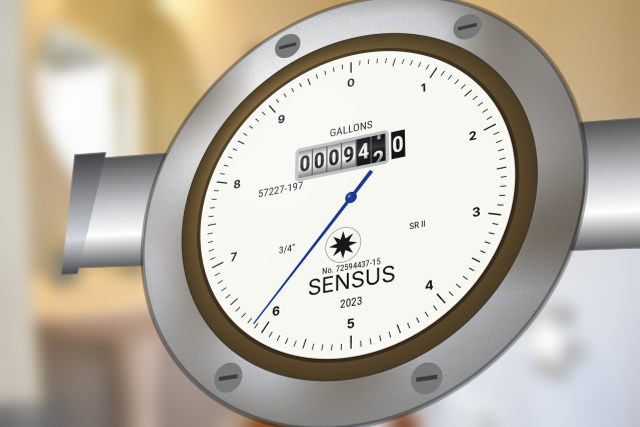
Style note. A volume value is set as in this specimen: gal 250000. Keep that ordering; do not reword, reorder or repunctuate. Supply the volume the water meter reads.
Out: gal 9416.1
